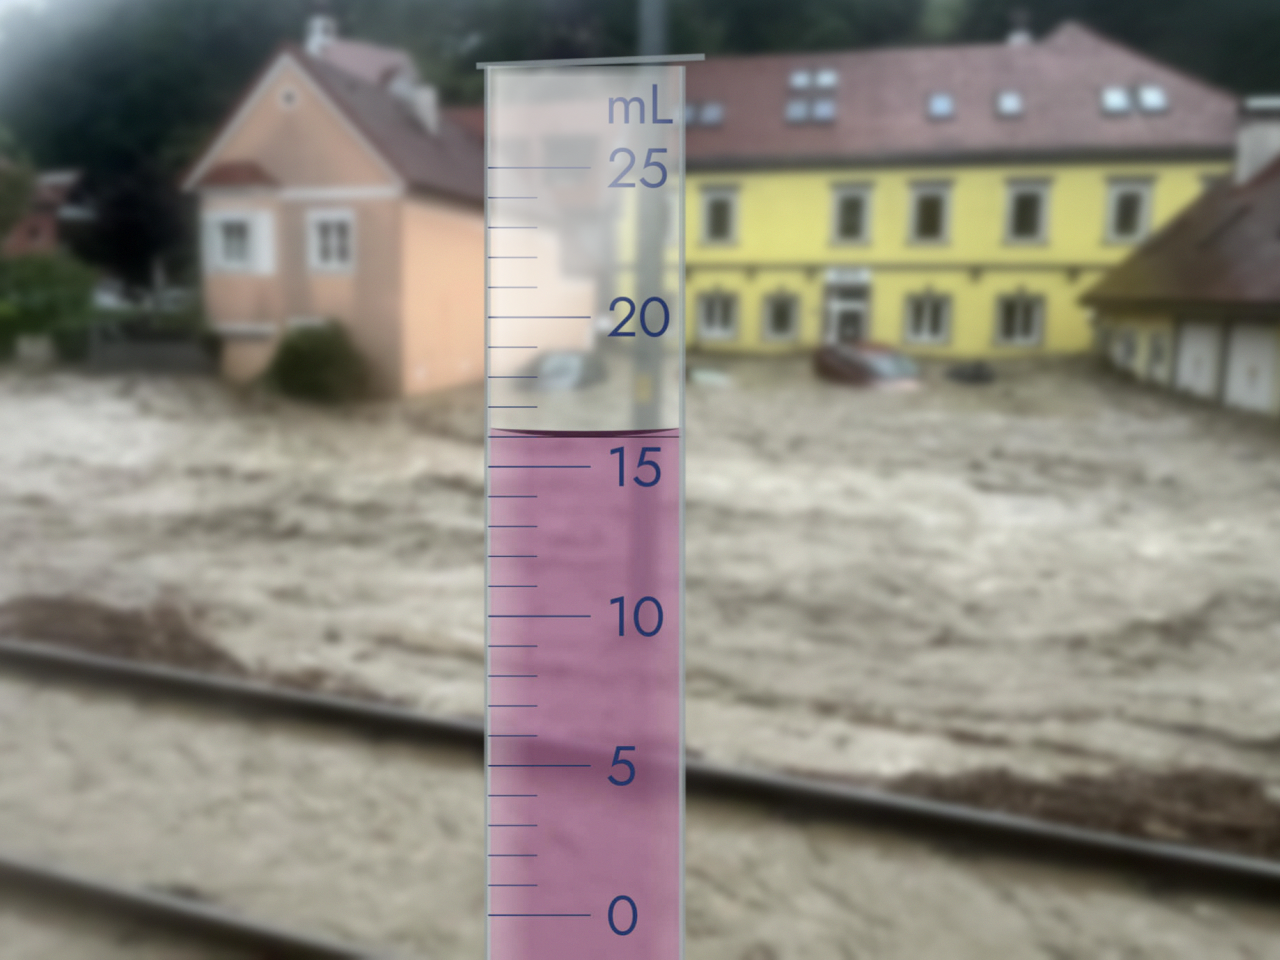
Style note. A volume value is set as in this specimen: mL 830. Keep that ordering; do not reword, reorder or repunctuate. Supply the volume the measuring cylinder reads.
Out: mL 16
